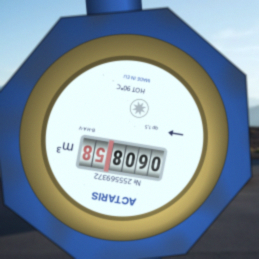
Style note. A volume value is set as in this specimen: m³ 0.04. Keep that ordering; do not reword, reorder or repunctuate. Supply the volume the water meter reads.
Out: m³ 608.58
